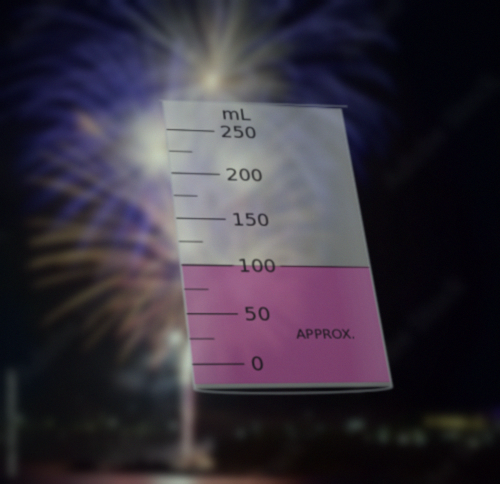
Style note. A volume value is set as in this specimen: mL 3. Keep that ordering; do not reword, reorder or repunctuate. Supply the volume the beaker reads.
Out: mL 100
